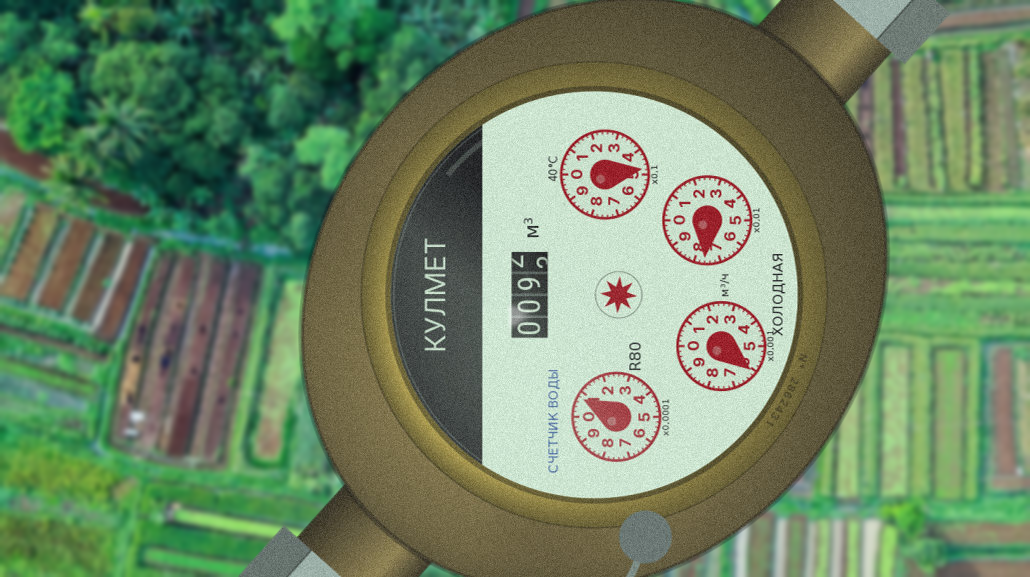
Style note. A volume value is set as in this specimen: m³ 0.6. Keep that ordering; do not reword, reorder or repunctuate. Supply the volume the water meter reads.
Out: m³ 92.4760
